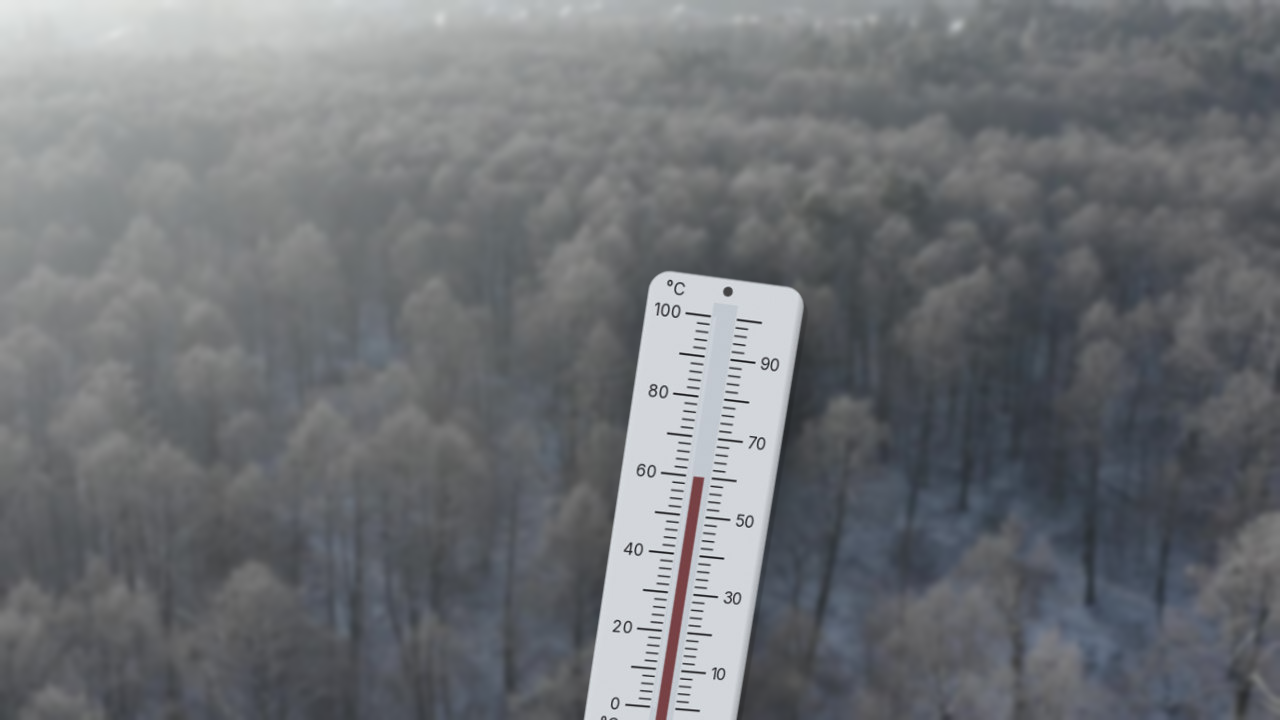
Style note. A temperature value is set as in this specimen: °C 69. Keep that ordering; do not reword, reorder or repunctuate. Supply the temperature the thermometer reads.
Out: °C 60
